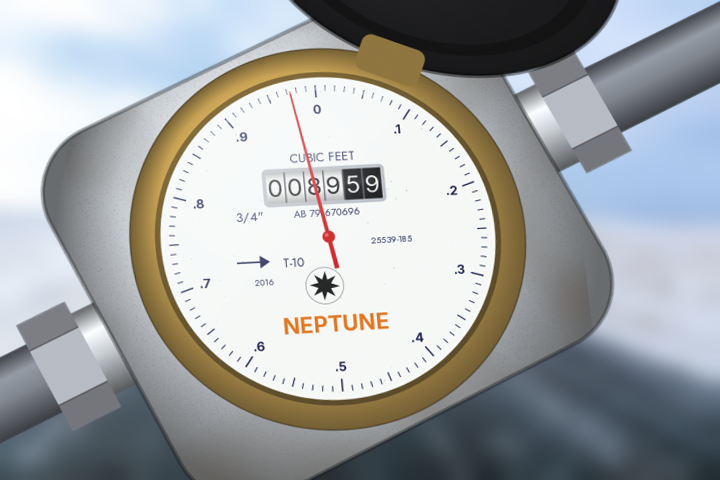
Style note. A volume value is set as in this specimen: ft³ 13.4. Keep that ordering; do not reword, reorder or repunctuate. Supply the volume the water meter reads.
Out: ft³ 8958.97
